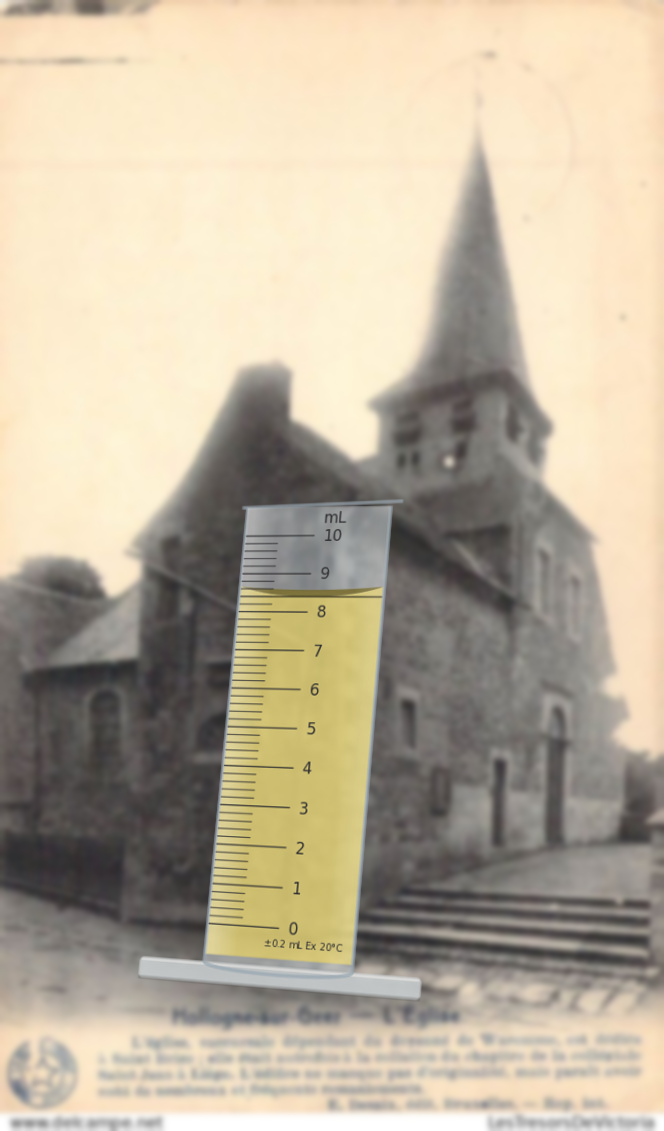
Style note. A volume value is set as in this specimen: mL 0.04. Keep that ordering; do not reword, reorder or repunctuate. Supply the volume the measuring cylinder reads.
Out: mL 8.4
